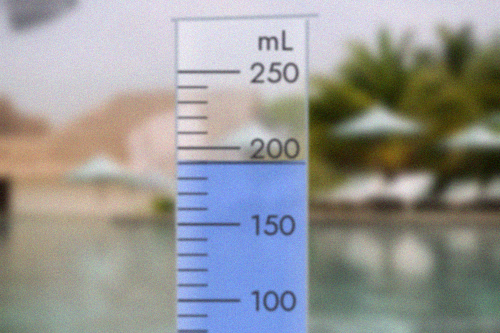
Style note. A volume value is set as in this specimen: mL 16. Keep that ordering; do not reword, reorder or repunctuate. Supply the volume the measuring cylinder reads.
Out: mL 190
